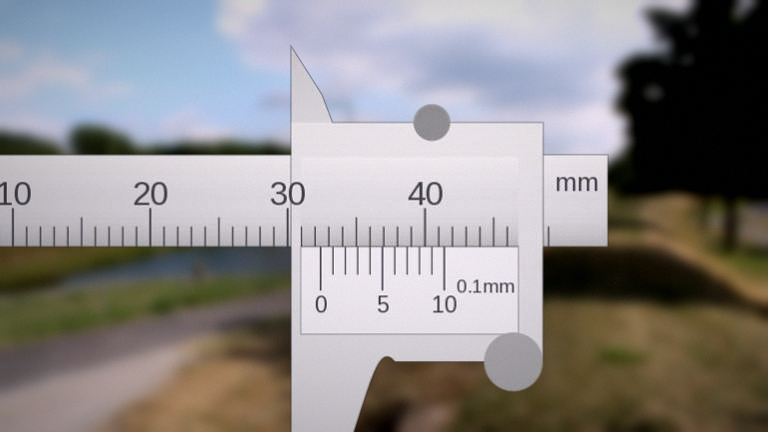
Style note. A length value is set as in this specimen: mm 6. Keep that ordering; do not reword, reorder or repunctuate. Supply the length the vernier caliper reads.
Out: mm 32.4
